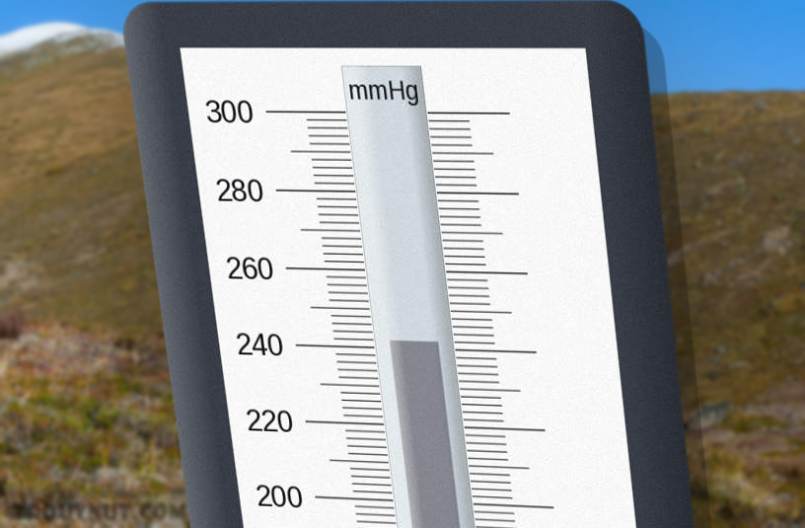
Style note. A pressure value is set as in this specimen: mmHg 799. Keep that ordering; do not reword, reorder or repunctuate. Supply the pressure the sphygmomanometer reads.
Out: mmHg 242
